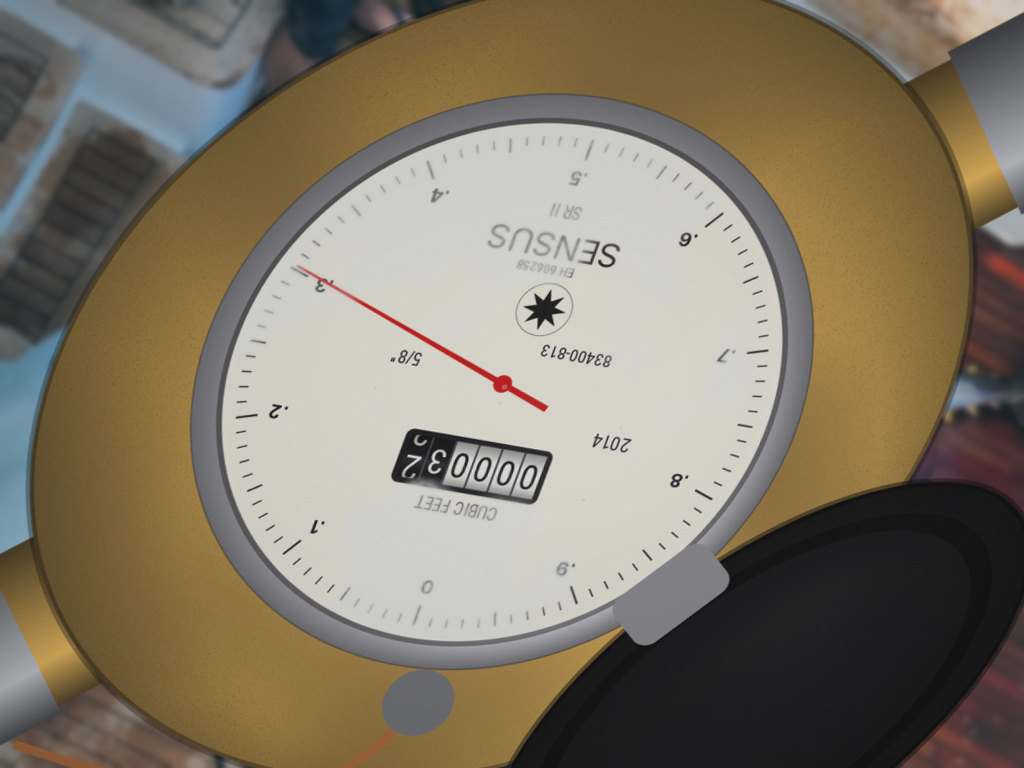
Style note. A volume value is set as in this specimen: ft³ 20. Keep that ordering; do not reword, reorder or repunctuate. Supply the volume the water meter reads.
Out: ft³ 32.30
